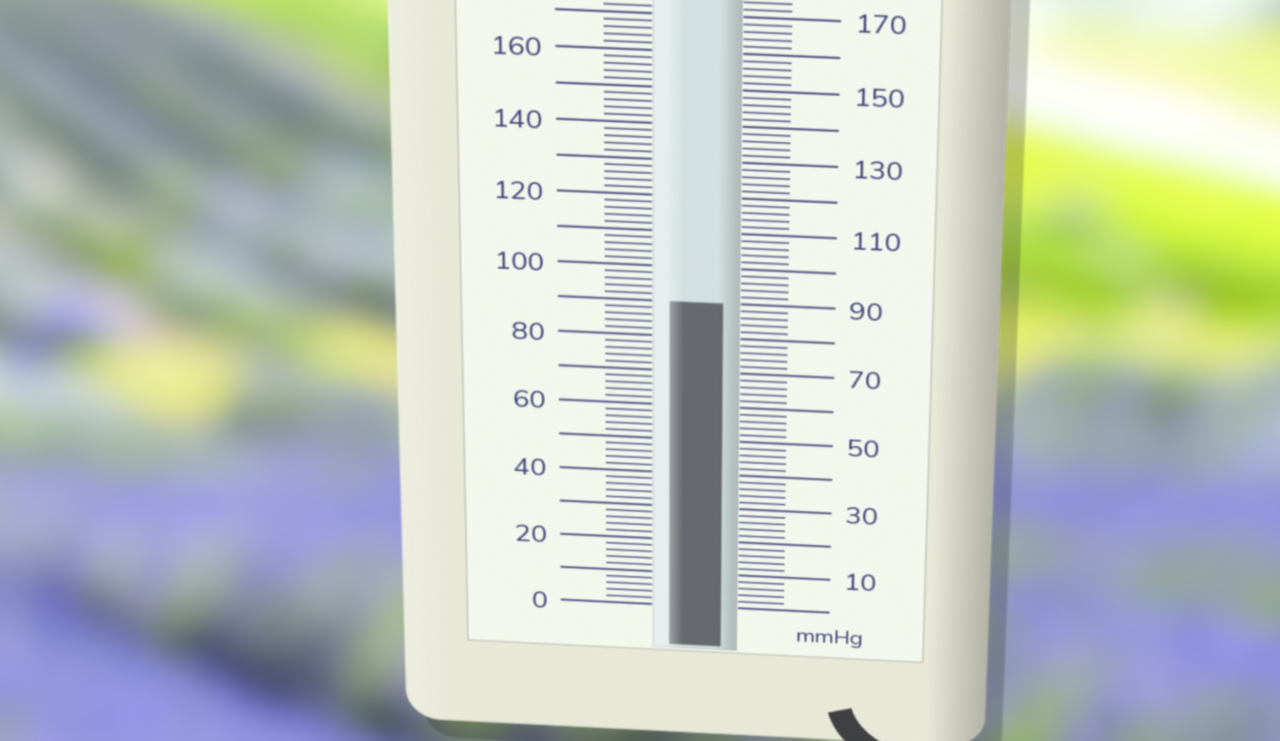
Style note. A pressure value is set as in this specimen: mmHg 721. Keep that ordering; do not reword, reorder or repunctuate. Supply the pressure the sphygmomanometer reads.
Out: mmHg 90
